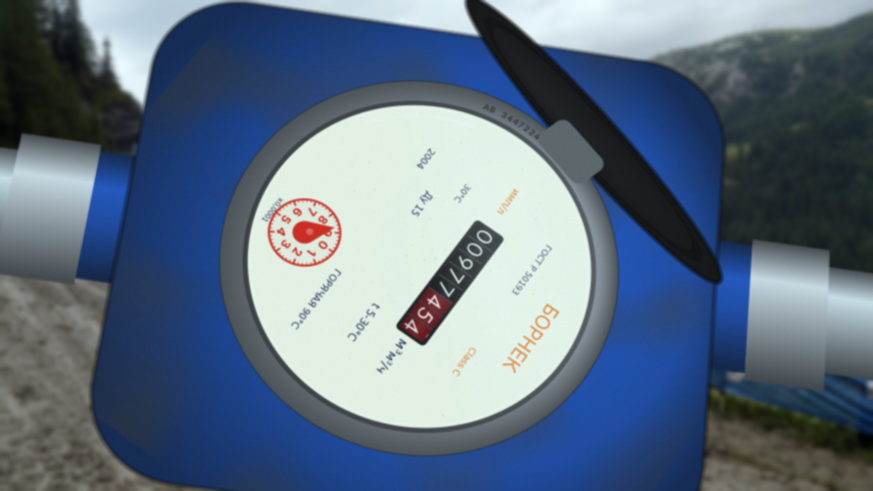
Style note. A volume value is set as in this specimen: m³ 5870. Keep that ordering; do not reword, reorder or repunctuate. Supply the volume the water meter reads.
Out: m³ 977.4538
